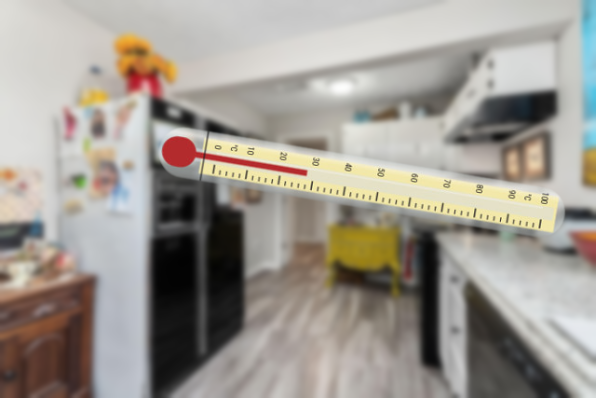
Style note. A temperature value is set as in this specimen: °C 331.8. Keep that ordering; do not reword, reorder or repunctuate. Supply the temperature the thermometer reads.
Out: °C 28
